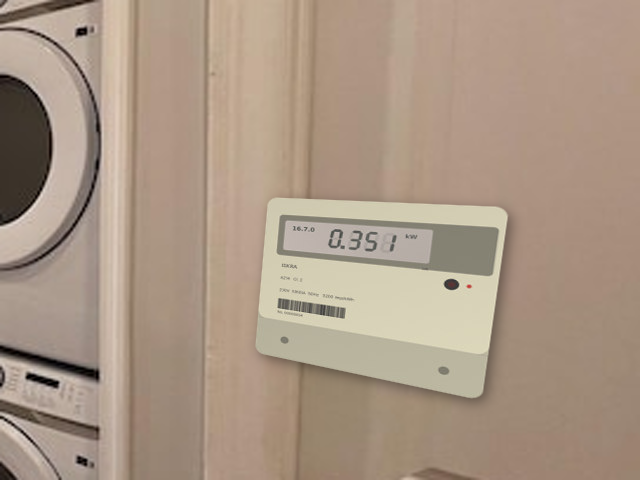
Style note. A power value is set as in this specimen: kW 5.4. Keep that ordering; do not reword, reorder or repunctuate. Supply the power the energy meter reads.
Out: kW 0.351
